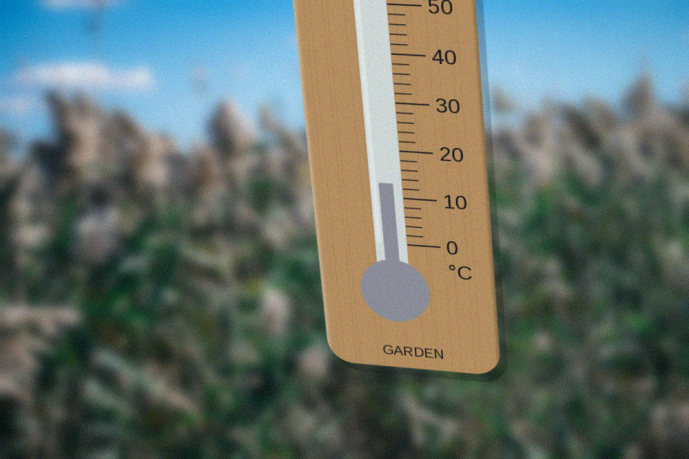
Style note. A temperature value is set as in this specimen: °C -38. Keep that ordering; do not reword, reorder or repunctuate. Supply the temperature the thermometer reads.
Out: °C 13
